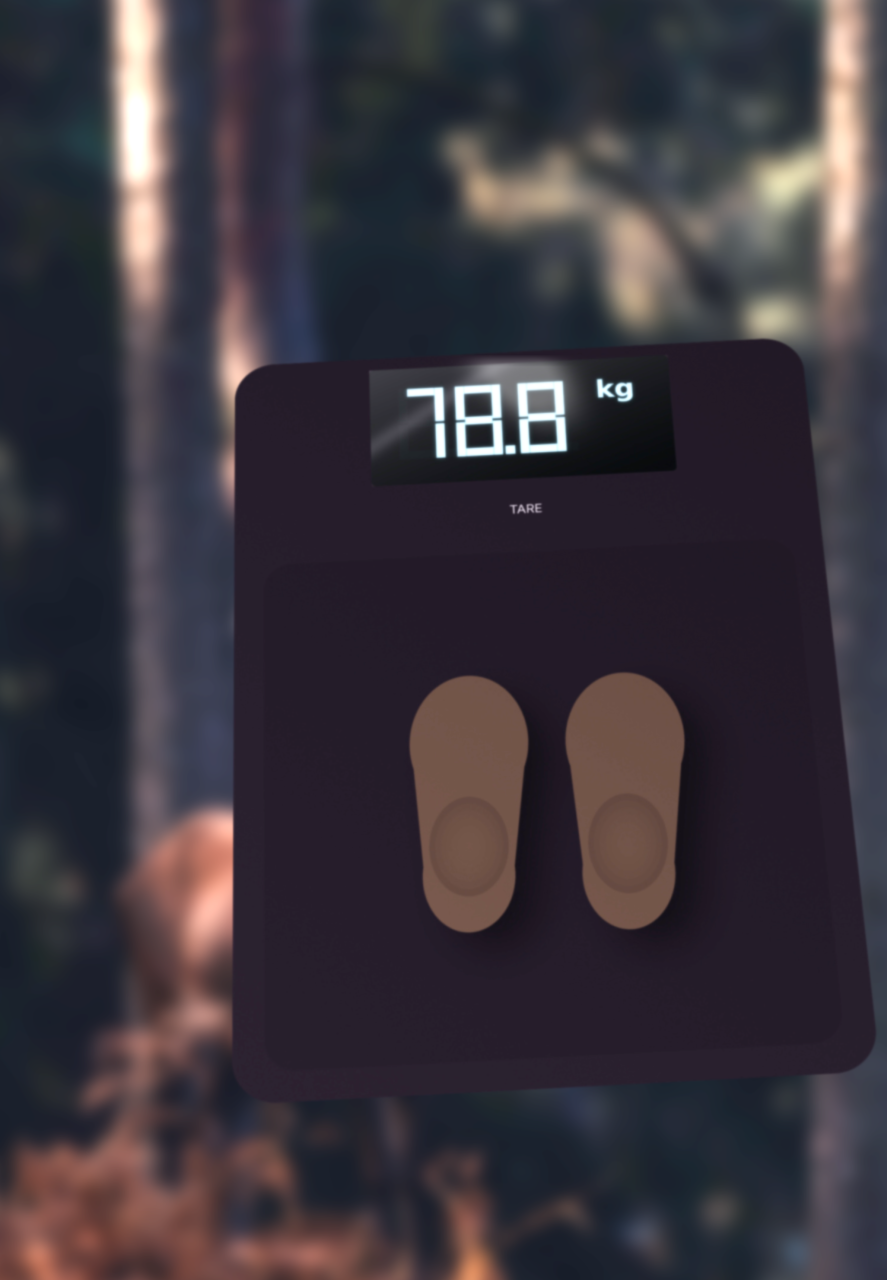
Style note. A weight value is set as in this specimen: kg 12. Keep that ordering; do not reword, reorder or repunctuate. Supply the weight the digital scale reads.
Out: kg 78.8
